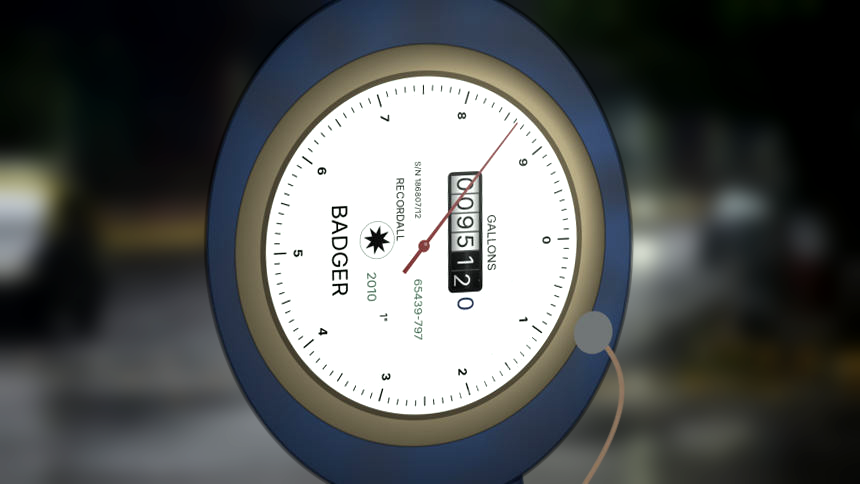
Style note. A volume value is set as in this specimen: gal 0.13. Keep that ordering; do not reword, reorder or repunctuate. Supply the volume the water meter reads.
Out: gal 95118.6
